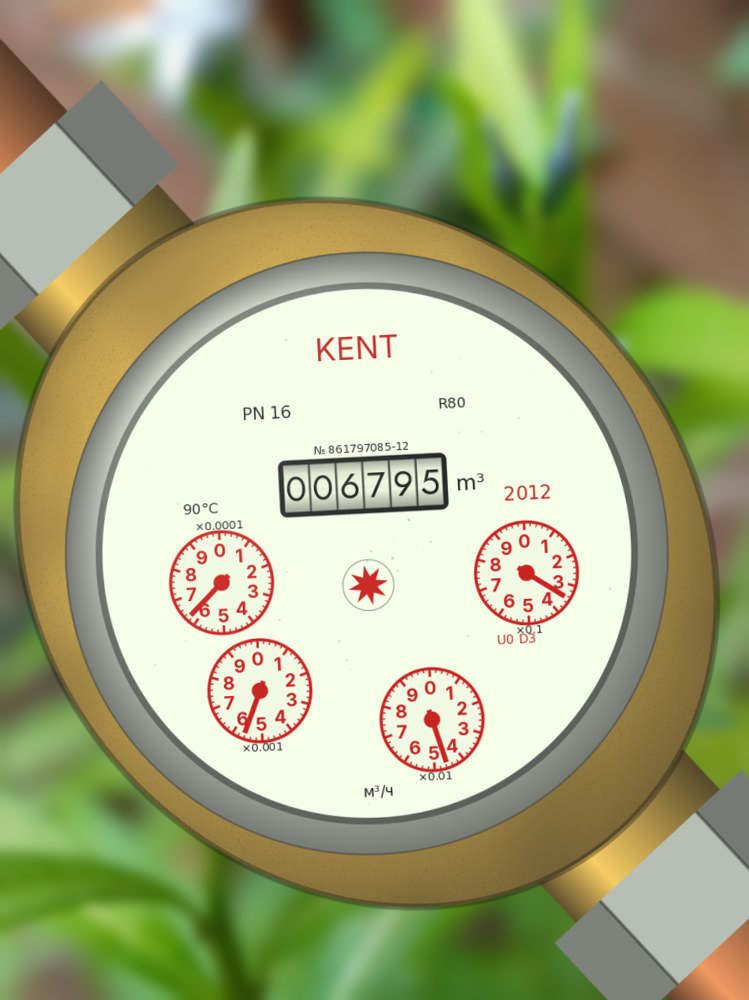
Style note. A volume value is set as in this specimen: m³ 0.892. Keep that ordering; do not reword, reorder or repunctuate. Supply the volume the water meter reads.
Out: m³ 6795.3456
